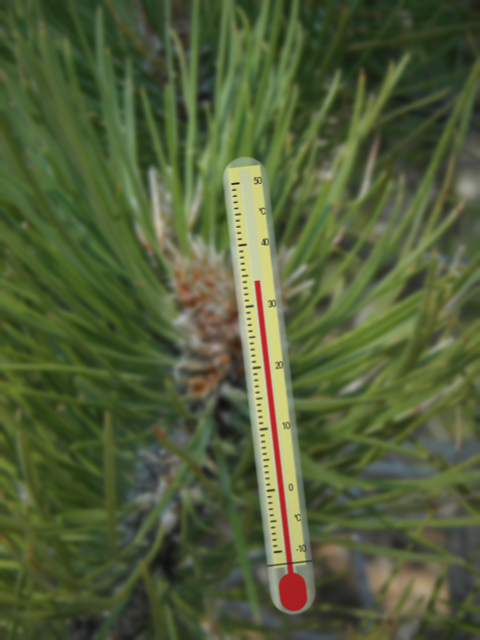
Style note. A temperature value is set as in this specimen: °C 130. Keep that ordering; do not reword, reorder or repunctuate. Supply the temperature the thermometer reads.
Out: °C 34
